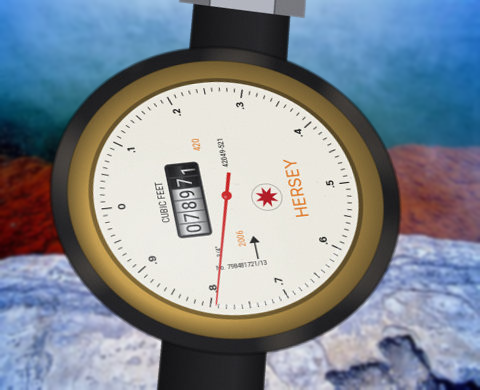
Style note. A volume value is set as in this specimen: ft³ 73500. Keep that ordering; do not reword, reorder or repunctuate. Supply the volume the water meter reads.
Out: ft³ 78970.79
